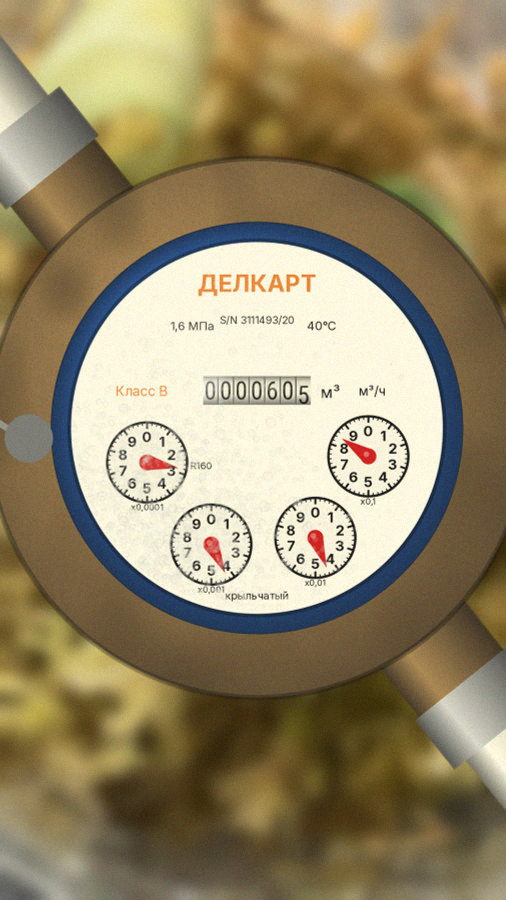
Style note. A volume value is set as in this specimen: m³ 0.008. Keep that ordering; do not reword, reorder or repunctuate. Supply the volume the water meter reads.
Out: m³ 604.8442
